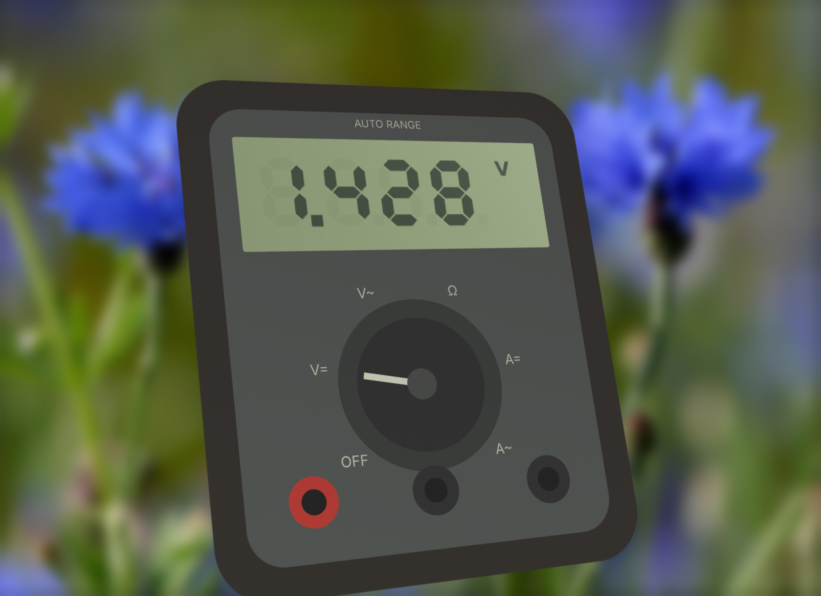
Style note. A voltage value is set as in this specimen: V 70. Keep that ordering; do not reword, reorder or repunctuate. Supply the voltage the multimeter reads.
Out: V 1.428
